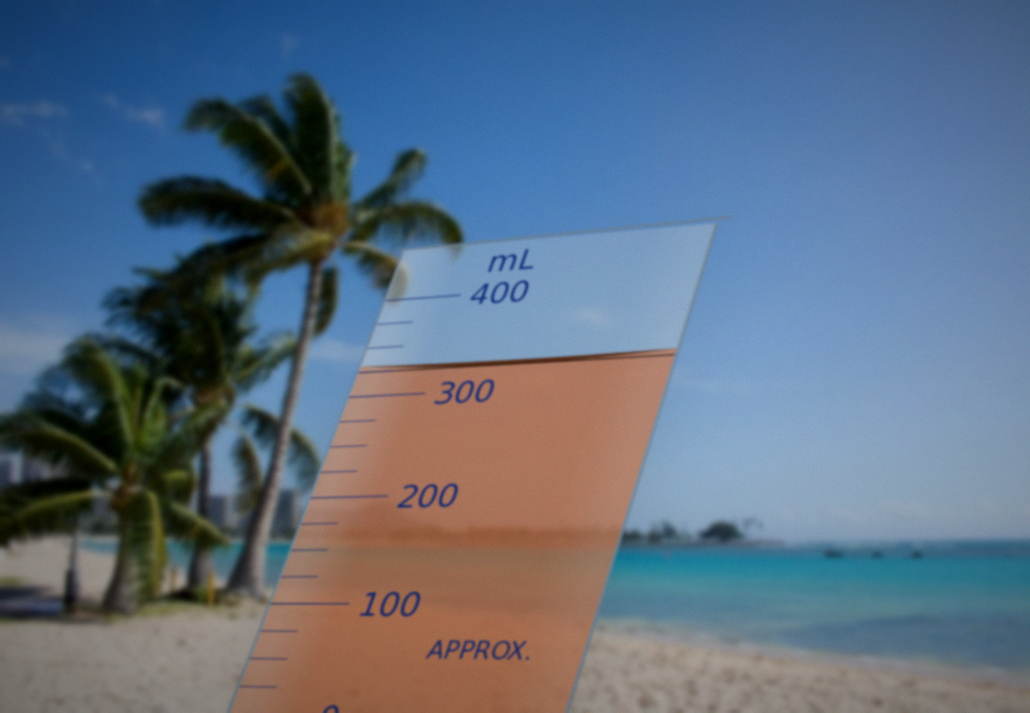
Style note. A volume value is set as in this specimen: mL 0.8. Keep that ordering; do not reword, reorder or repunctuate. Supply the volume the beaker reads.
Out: mL 325
